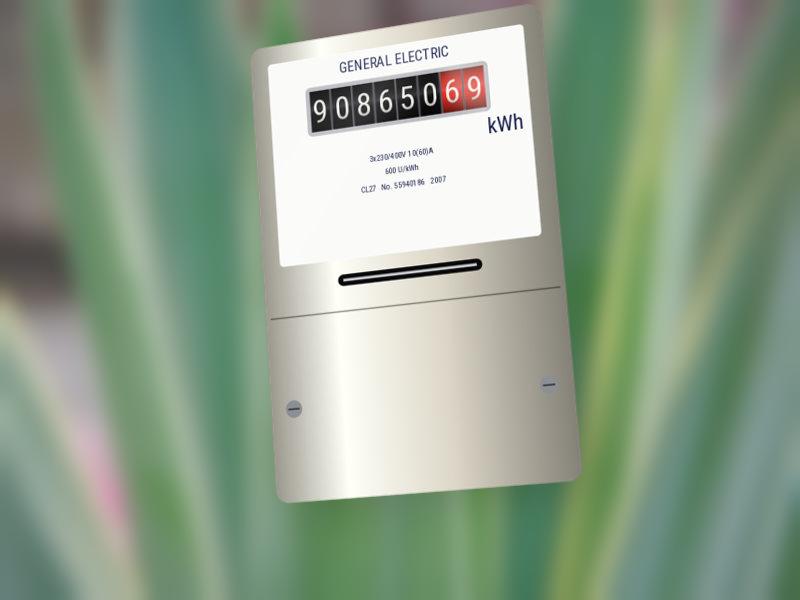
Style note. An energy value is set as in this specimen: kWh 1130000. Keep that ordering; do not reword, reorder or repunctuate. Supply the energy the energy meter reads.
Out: kWh 908650.69
